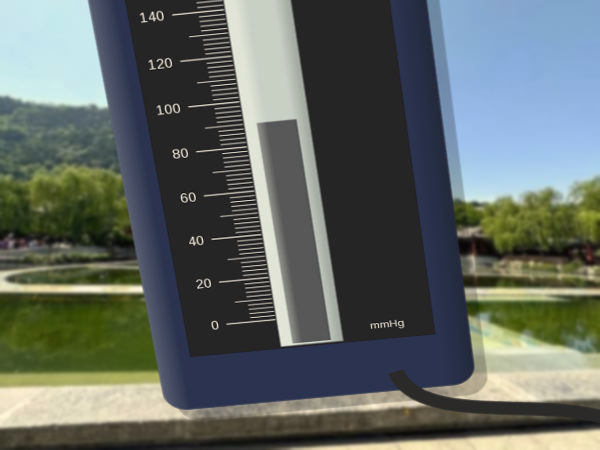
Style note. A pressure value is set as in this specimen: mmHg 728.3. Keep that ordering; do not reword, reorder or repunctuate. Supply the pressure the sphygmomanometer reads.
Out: mmHg 90
